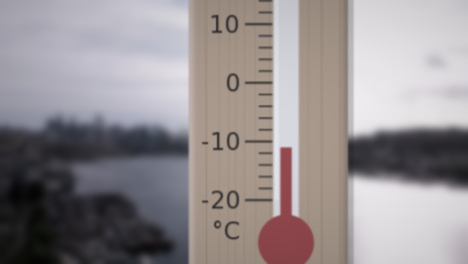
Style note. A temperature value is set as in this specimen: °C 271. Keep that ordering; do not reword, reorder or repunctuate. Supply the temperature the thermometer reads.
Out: °C -11
